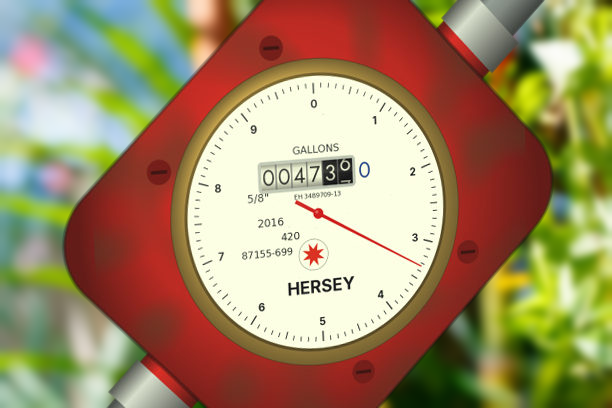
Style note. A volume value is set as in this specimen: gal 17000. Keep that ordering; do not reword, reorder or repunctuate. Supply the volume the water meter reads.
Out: gal 47363.3
